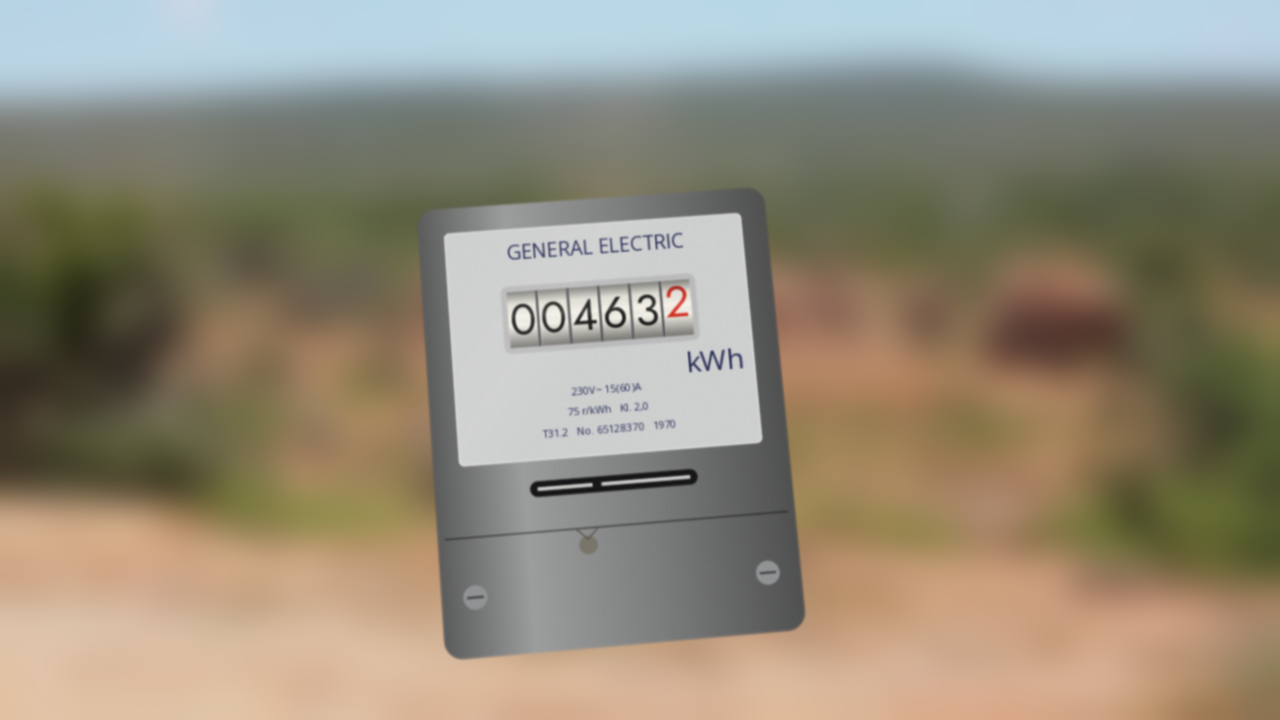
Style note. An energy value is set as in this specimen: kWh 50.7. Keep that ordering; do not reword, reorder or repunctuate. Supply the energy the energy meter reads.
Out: kWh 463.2
